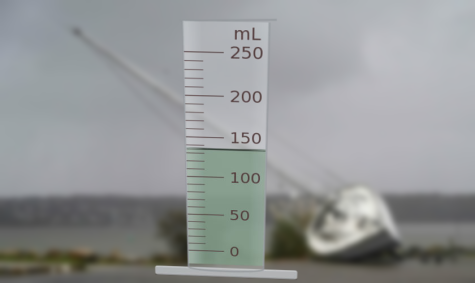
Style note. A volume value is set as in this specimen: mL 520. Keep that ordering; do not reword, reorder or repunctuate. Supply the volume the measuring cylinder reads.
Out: mL 135
